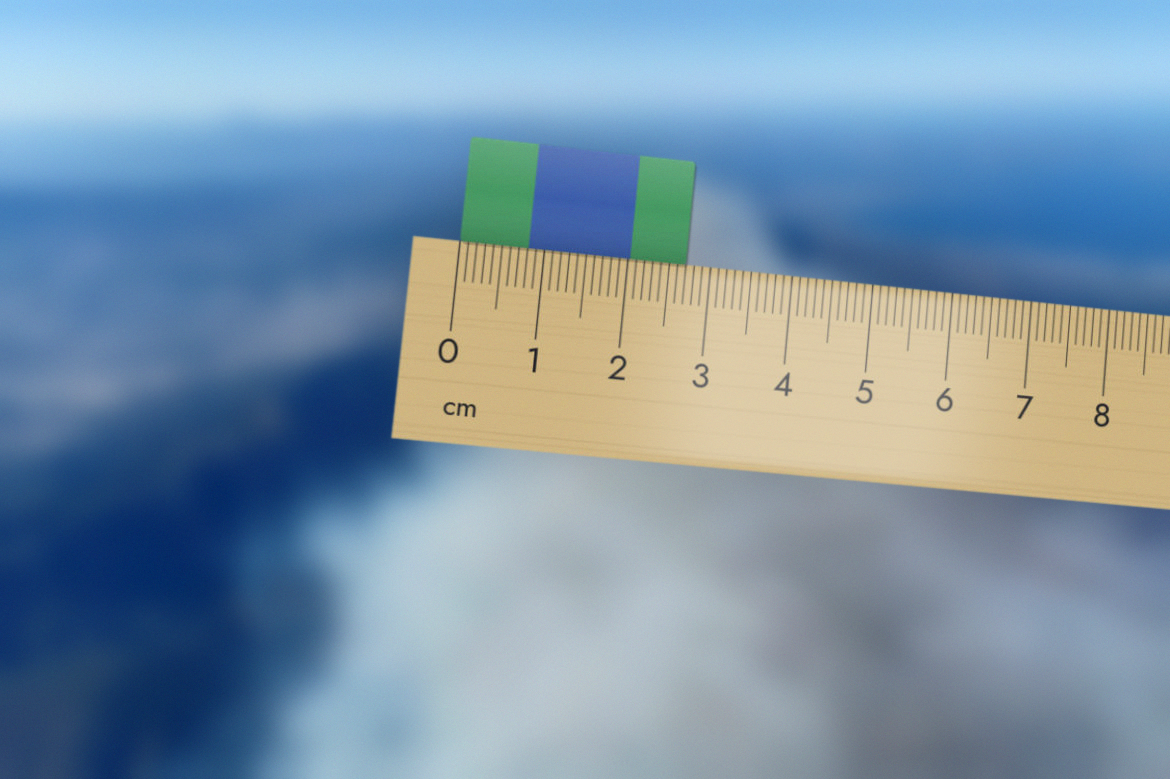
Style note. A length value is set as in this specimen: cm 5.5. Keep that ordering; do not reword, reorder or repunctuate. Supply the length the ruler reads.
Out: cm 2.7
